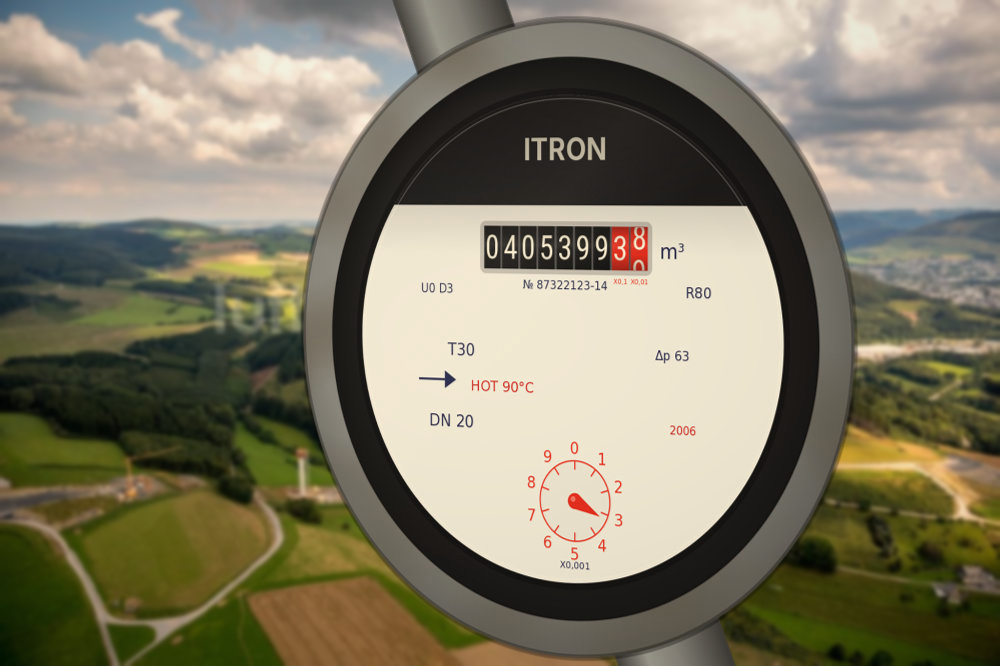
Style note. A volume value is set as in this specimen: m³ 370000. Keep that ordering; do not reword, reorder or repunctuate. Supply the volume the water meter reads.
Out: m³ 405399.383
